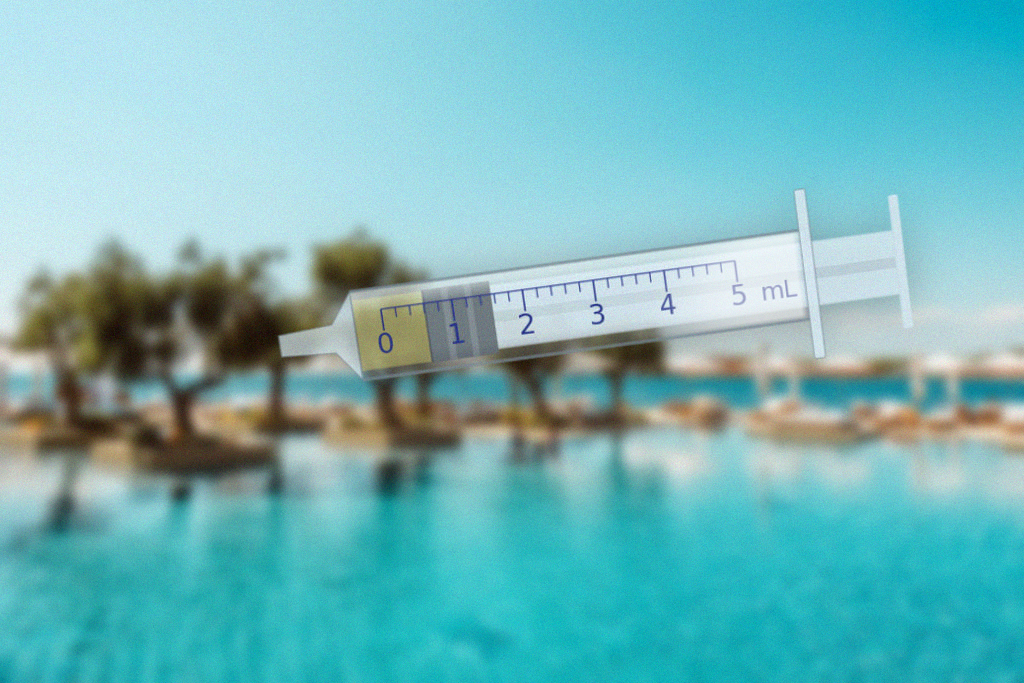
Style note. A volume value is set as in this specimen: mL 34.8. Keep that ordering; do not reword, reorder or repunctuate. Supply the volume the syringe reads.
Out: mL 0.6
